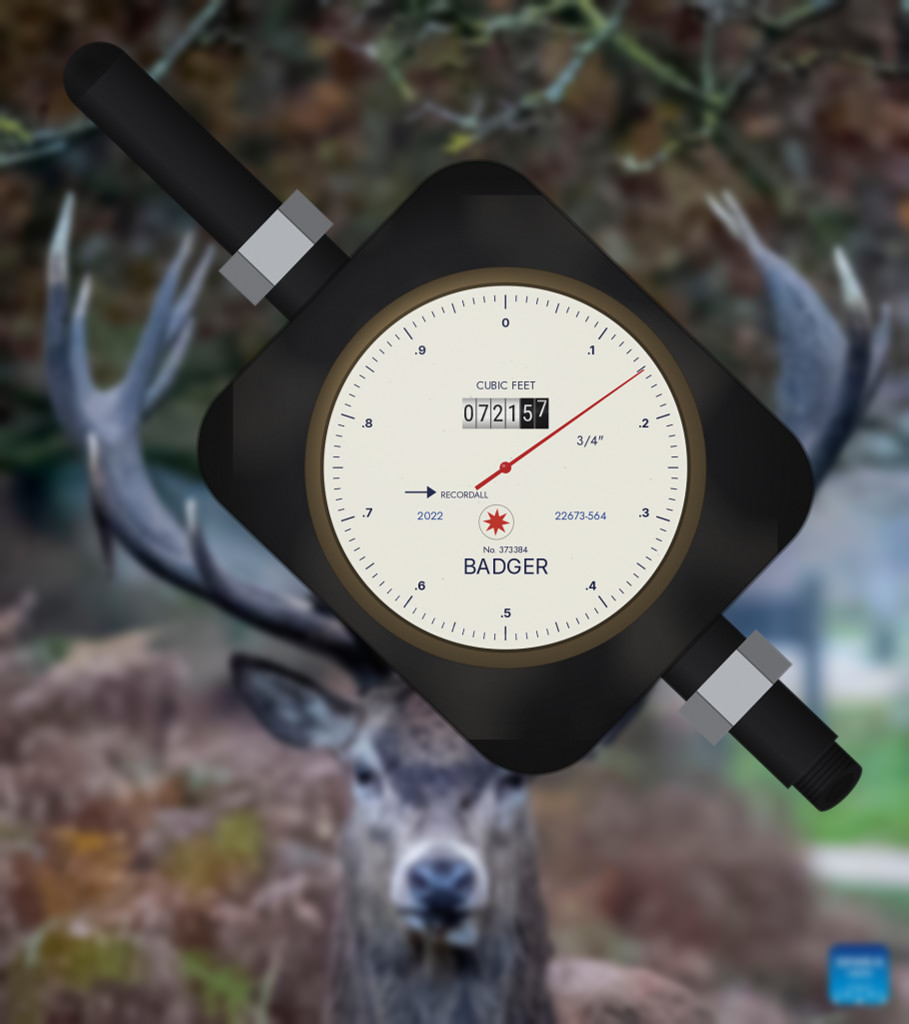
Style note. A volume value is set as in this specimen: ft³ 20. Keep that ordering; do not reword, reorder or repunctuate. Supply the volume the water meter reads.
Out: ft³ 72157.15
